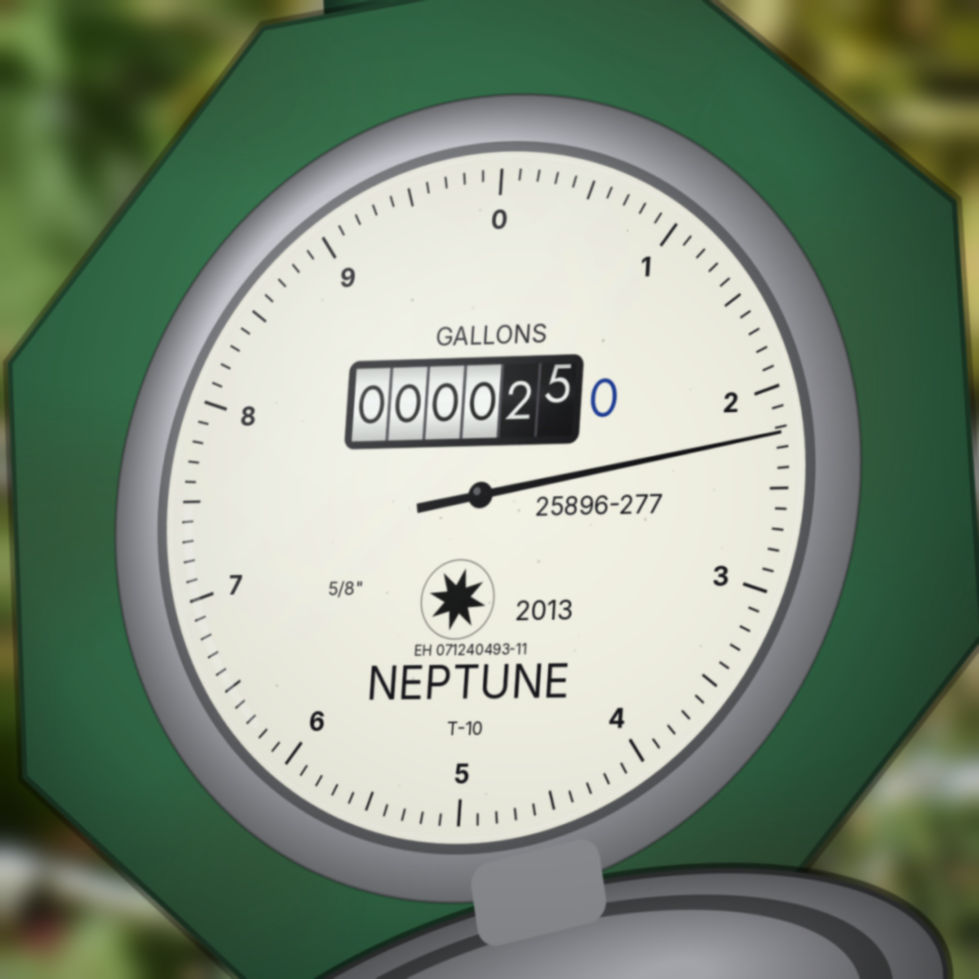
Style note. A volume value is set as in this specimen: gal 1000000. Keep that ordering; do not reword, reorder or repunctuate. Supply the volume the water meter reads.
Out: gal 252.2
